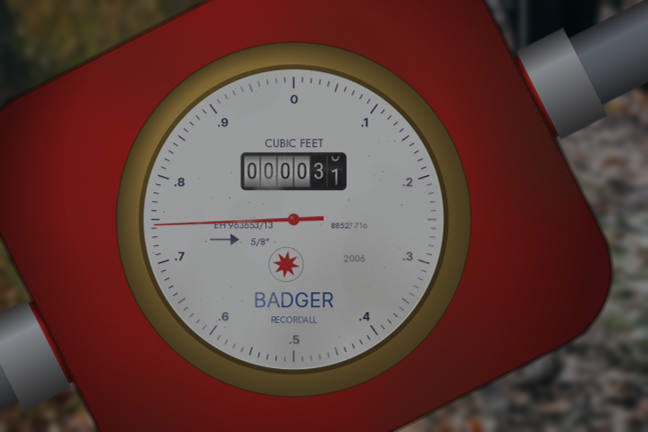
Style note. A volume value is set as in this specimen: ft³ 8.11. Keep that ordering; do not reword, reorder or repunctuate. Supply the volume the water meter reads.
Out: ft³ 30.74
